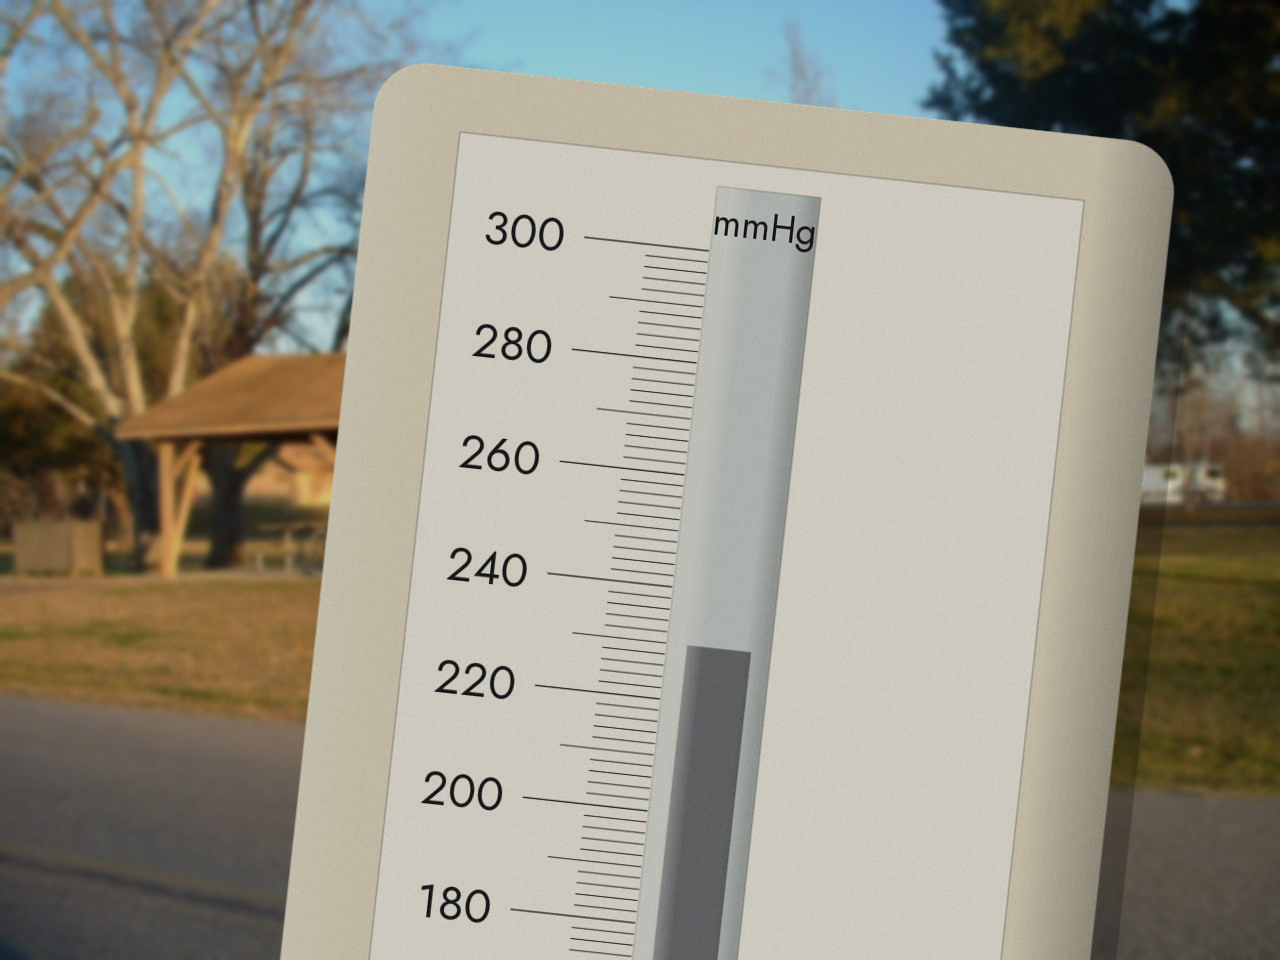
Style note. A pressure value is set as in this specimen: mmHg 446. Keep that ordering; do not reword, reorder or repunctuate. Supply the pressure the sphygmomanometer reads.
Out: mmHg 230
